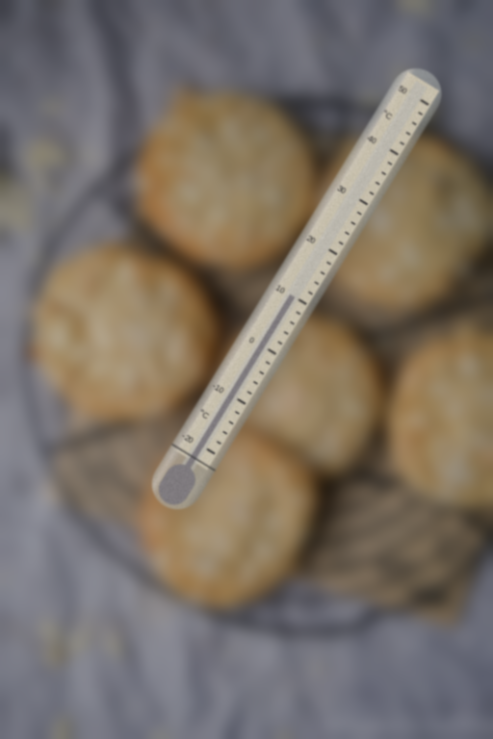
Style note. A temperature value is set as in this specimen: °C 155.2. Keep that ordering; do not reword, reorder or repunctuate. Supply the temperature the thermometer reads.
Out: °C 10
